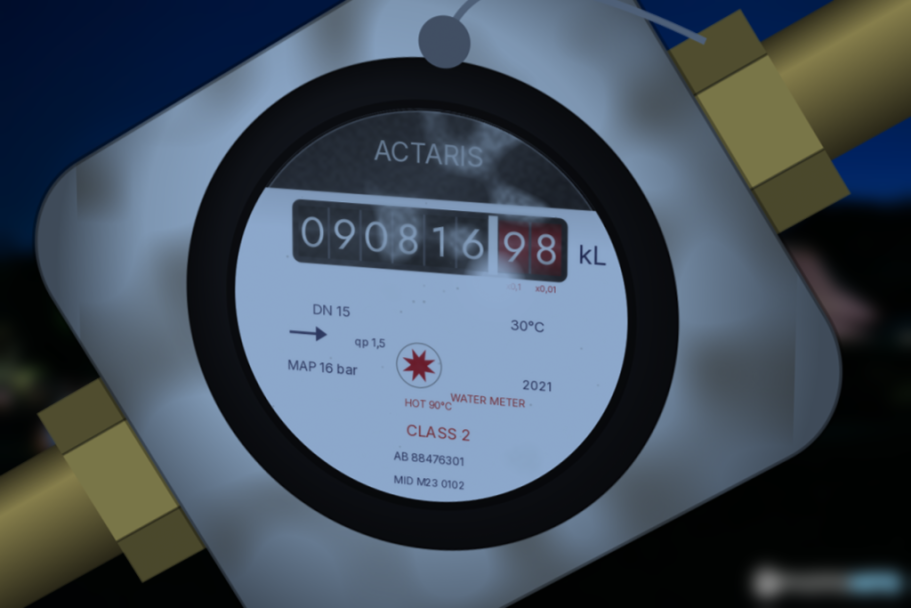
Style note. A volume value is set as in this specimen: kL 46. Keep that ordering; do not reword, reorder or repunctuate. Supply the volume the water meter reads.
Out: kL 90816.98
